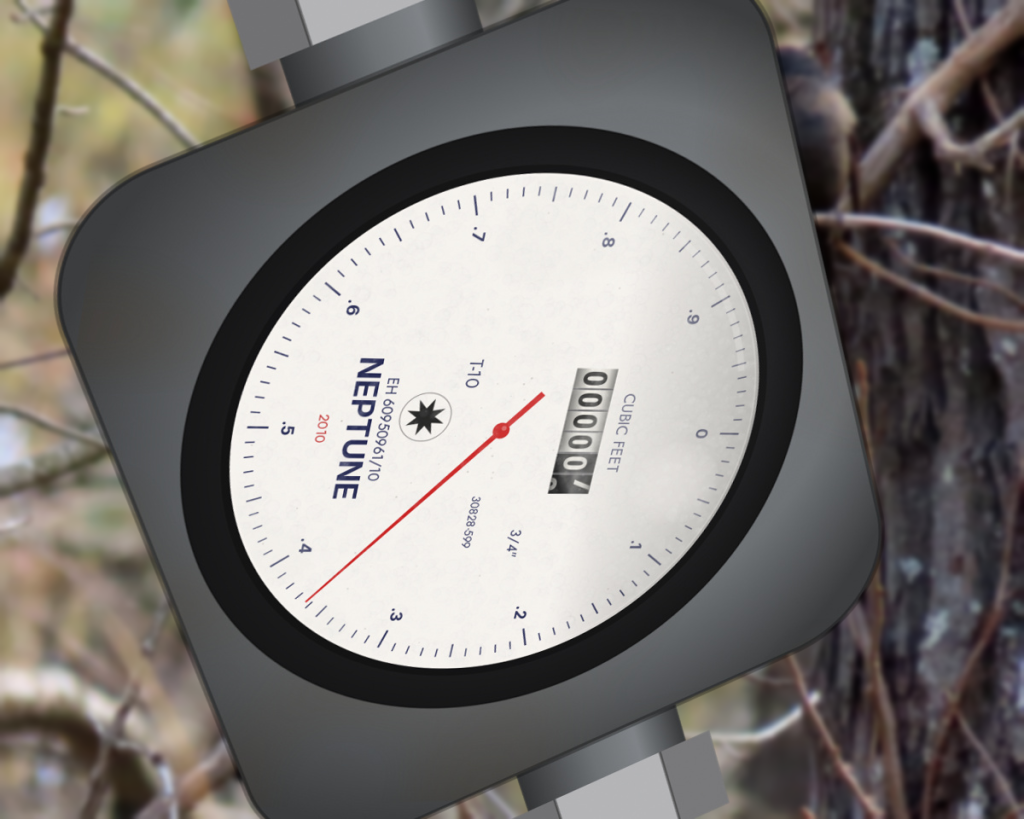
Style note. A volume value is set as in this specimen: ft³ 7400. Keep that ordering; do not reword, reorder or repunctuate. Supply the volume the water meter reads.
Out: ft³ 7.36
